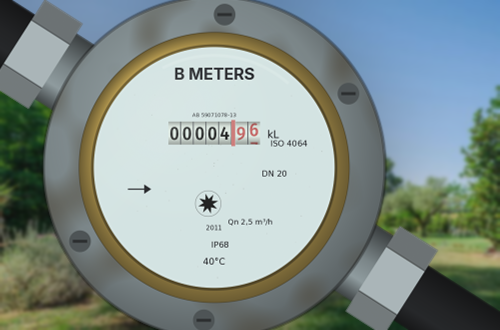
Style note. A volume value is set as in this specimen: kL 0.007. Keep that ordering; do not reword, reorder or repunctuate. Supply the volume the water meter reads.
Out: kL 4.96
